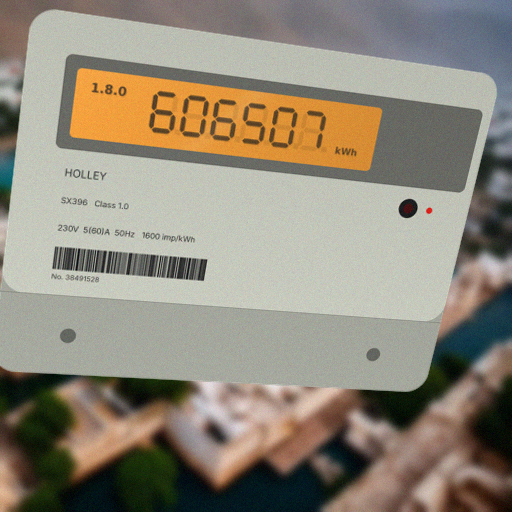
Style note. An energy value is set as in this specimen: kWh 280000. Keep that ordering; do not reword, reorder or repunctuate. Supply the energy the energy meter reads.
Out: kWh 606507
